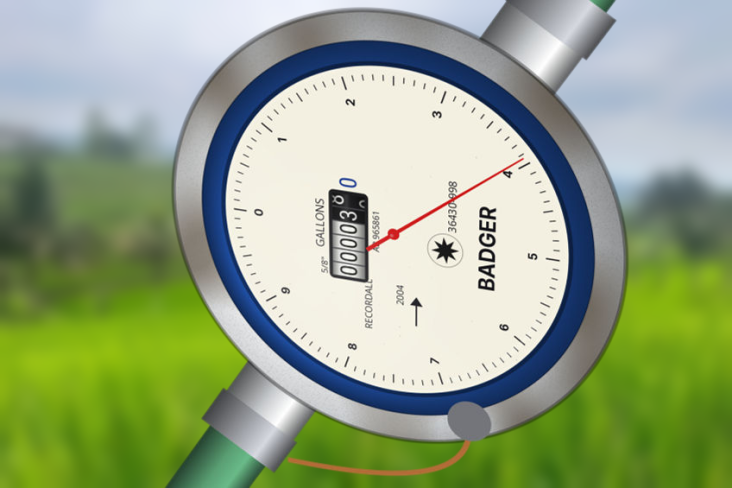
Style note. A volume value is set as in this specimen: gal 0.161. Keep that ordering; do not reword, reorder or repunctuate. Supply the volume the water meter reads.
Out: gal 383.9
